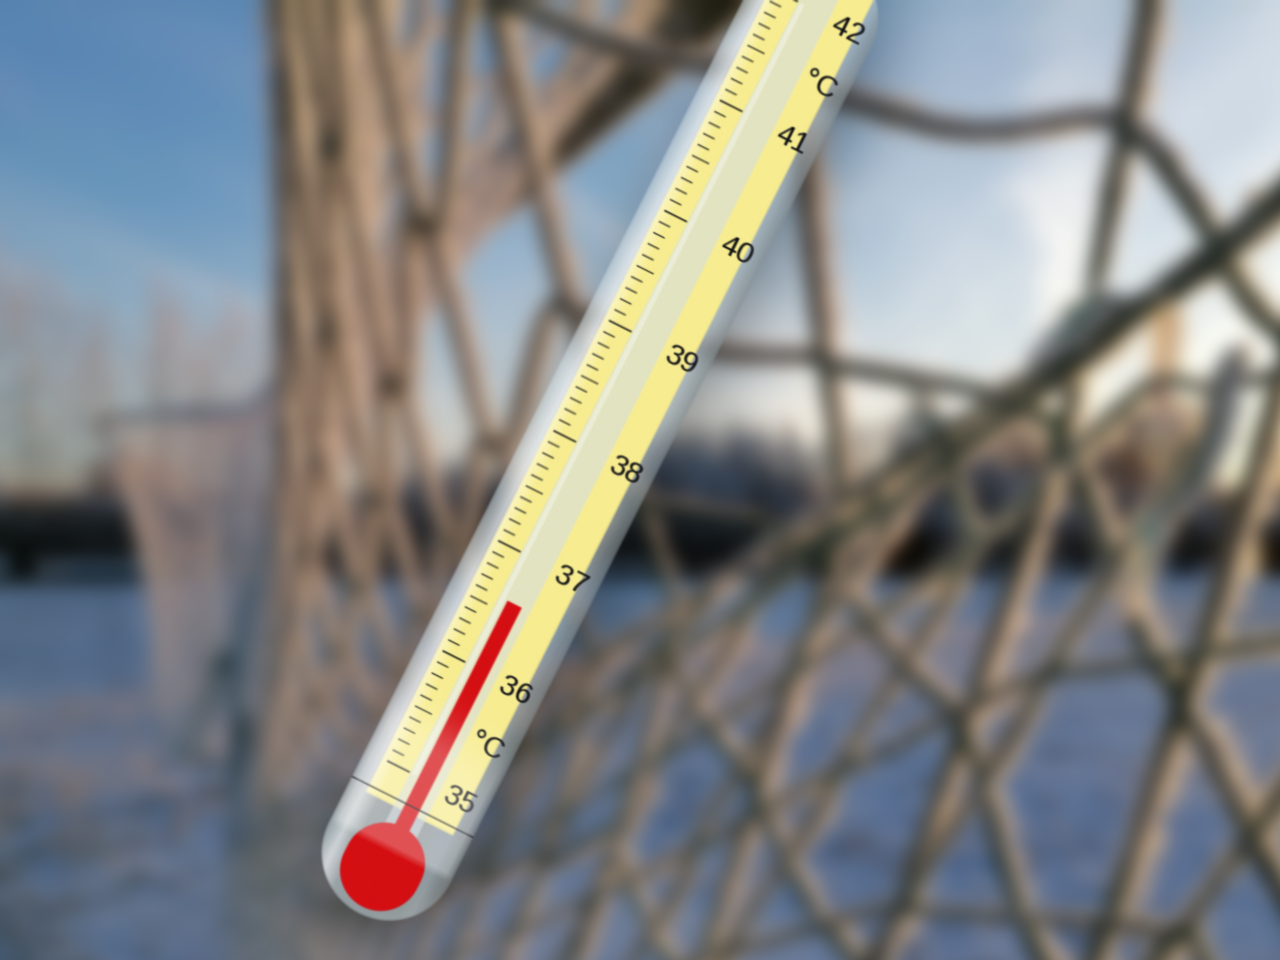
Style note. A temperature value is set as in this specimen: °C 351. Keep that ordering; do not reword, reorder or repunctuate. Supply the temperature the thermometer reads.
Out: °C 36.6
